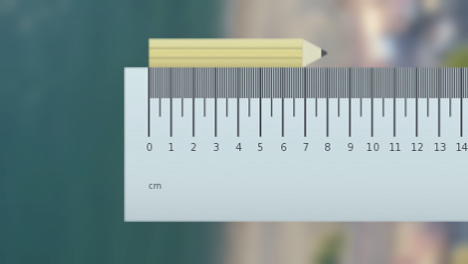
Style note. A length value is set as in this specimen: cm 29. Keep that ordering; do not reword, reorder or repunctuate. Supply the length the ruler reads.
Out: cm 8
